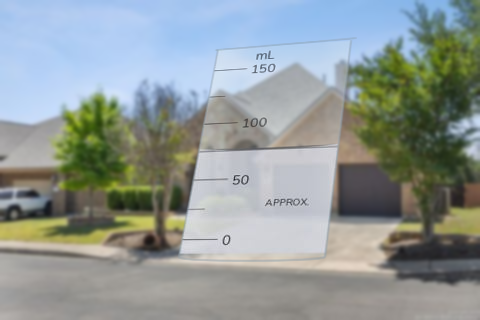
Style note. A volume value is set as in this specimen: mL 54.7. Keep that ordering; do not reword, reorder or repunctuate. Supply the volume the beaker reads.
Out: mL 75
